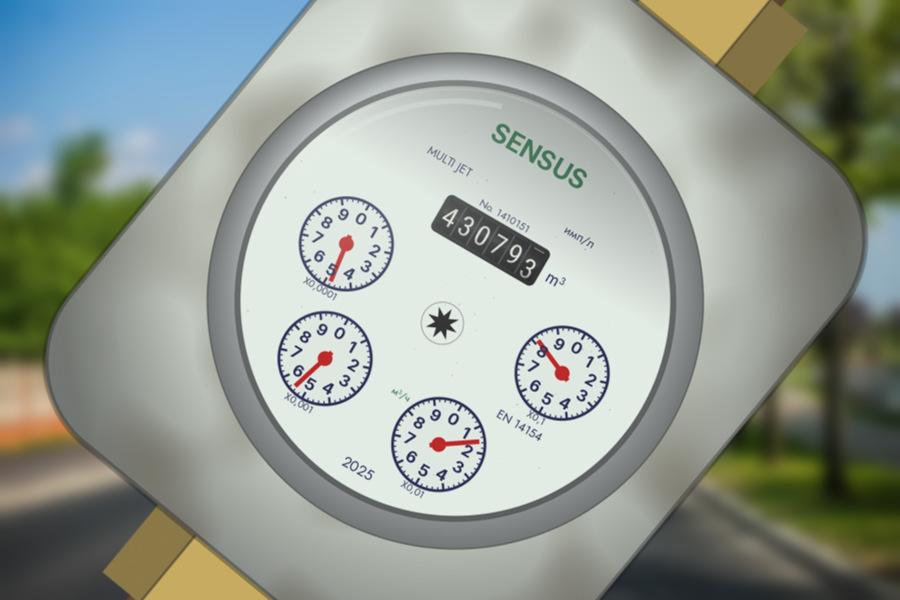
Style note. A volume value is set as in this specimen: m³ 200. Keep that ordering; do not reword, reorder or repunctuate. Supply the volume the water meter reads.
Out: m³ 430792.8154
